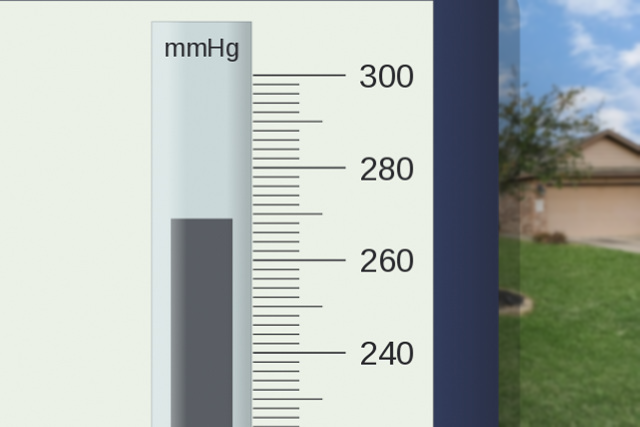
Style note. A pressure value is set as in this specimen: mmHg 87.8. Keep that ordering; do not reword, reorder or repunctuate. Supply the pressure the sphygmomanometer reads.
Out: mmHg 269
